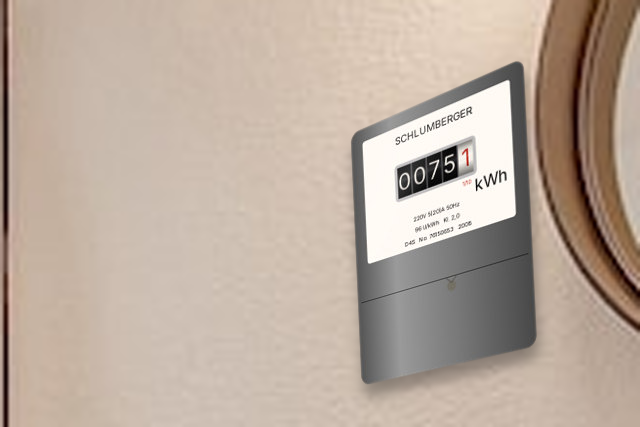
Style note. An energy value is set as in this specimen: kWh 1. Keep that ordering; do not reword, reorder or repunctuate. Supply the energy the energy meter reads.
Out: kWh 75.1
